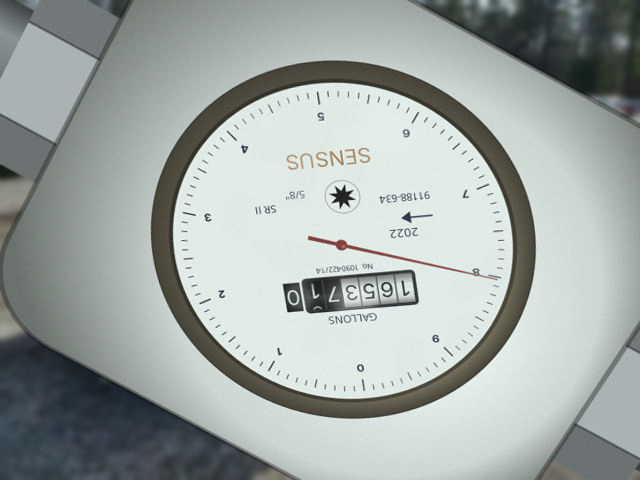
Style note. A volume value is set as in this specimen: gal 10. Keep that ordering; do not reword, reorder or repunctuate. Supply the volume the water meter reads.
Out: gal 1653708.0
